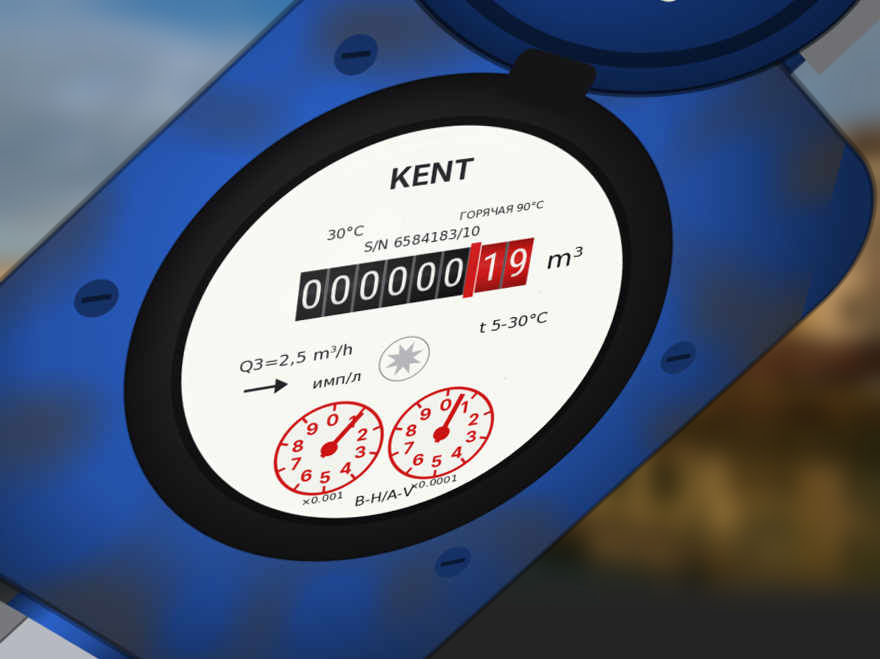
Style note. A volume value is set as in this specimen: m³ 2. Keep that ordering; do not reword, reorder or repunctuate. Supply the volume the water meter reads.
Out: m³ 0.1910
